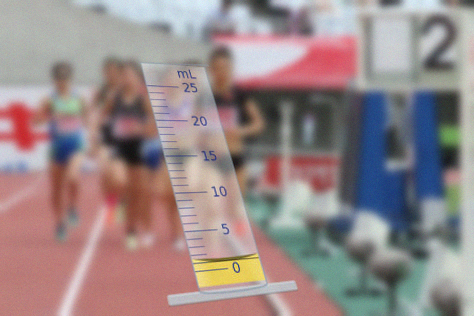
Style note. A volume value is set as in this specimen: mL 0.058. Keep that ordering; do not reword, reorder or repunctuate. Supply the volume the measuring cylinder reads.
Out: mL 1
